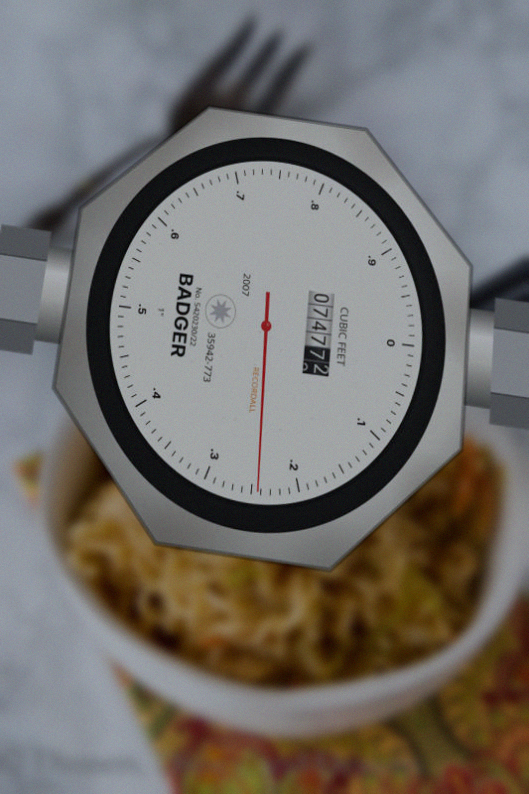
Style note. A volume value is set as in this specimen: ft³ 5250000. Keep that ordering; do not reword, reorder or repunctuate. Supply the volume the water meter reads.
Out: ft³ 74772.24
